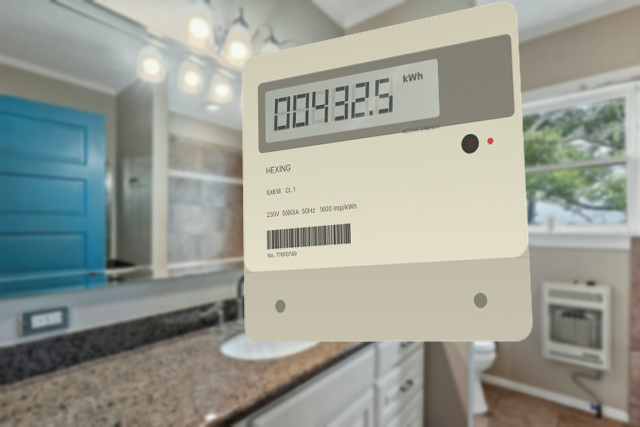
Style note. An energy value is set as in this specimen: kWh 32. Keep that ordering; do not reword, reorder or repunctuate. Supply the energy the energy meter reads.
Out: kWh 432.5
